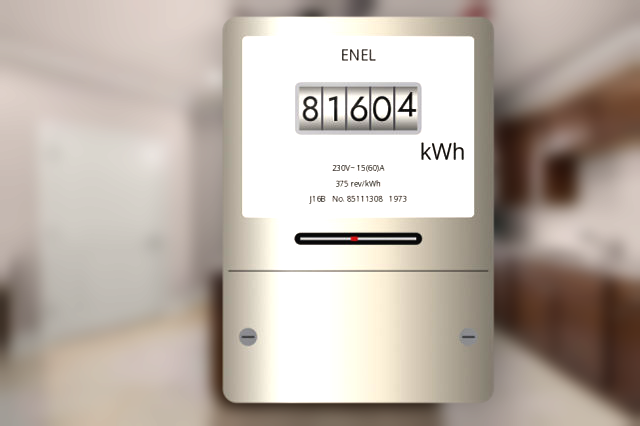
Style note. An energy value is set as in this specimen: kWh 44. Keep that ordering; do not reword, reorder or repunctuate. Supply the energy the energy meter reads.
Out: kWh 81604
